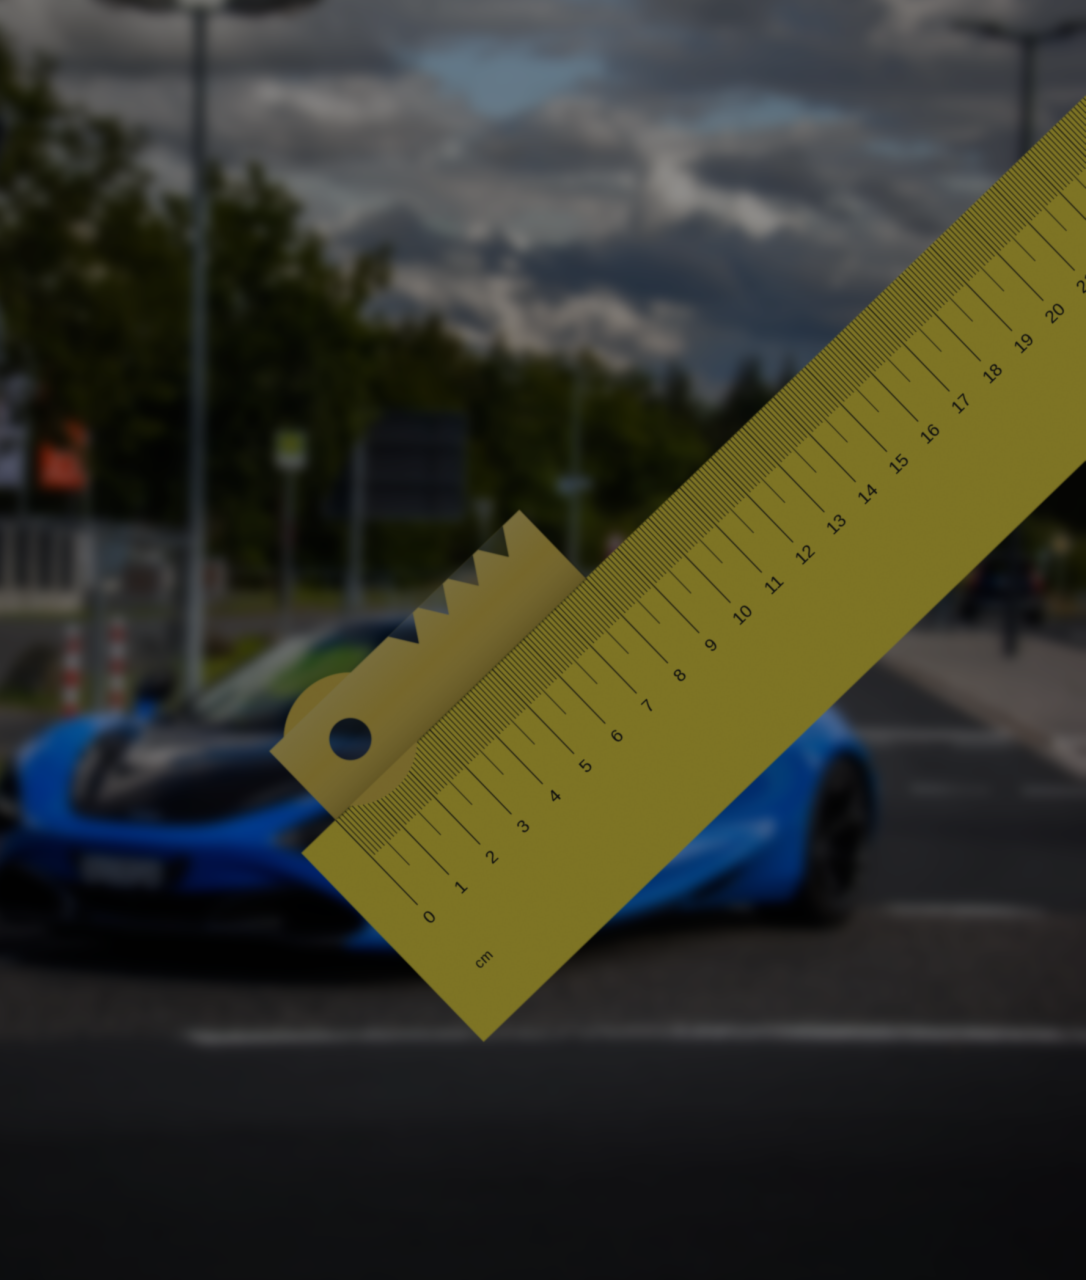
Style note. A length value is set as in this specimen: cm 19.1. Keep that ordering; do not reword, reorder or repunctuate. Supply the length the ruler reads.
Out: cm 8
